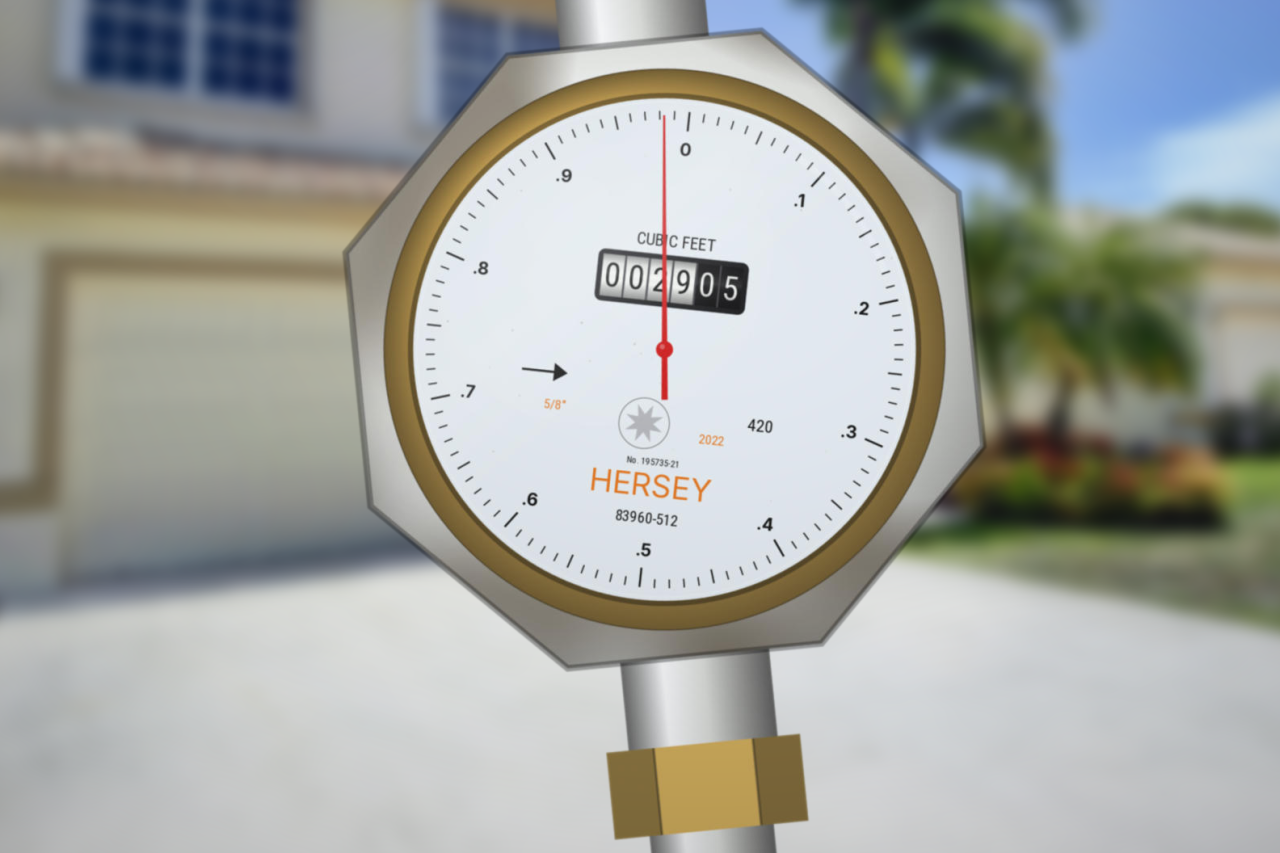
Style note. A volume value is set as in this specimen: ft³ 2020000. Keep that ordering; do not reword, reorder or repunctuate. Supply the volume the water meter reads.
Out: ft³ 2904.98
